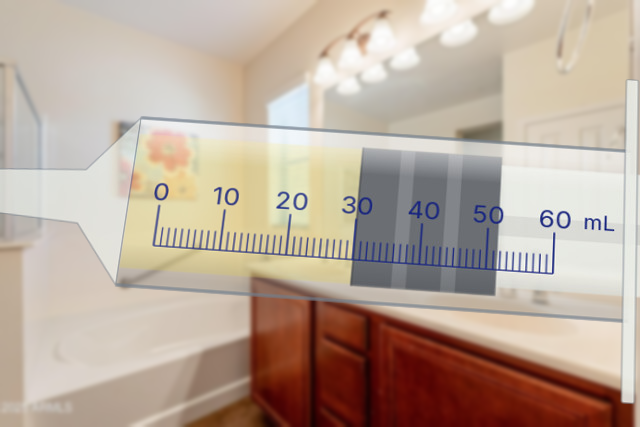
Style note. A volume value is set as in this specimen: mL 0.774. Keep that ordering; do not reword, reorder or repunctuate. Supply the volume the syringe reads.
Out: mL 30
